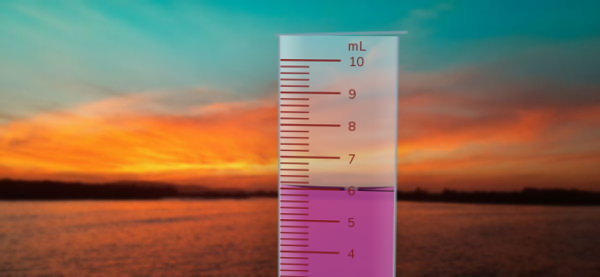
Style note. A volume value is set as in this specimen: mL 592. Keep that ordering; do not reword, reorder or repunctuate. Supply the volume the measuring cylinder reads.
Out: mL 6
